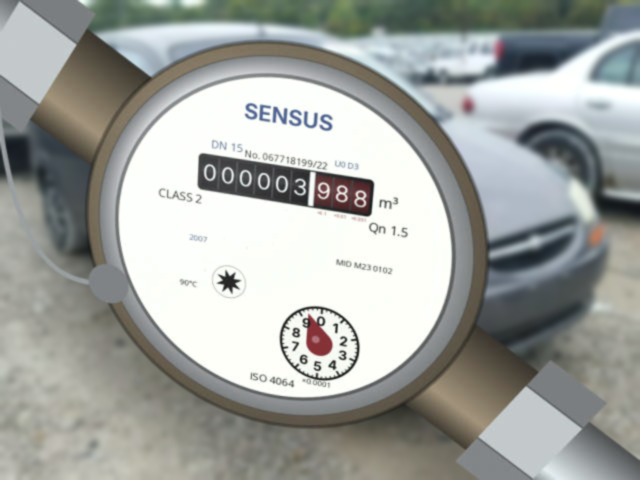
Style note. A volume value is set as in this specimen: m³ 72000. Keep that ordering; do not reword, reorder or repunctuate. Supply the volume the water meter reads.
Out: m³ 3.9879
